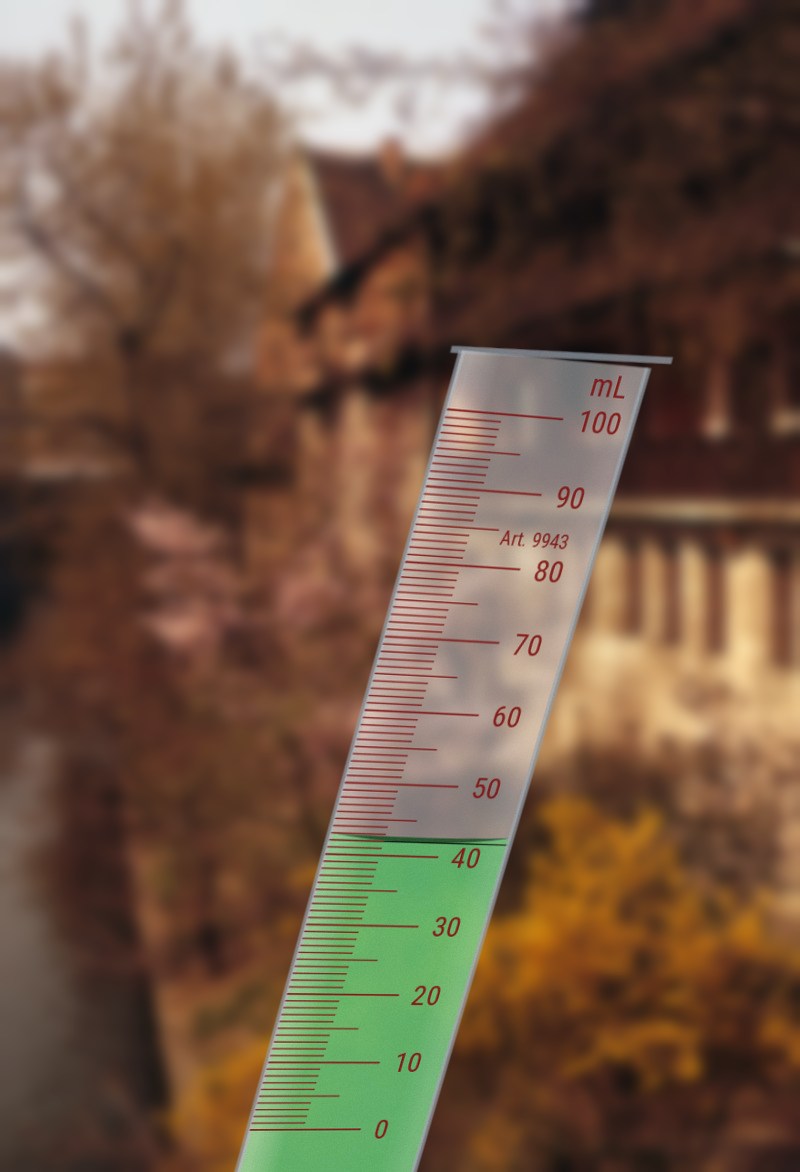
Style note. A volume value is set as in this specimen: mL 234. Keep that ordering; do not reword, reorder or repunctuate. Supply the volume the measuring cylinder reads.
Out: mL 42
